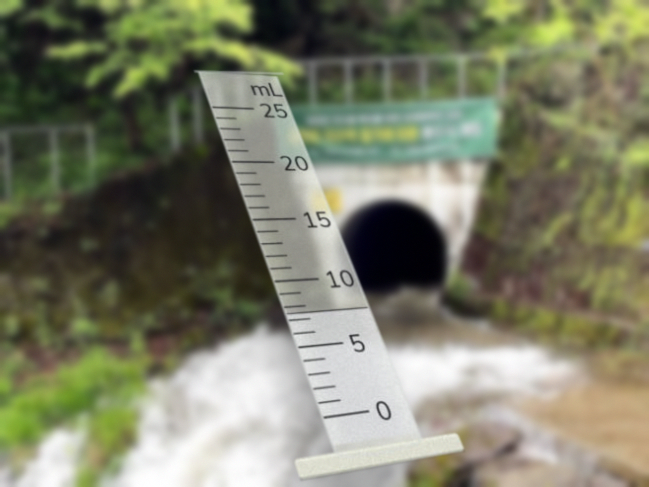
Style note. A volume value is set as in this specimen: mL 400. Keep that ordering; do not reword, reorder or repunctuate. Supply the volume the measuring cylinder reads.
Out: mL 7.5
